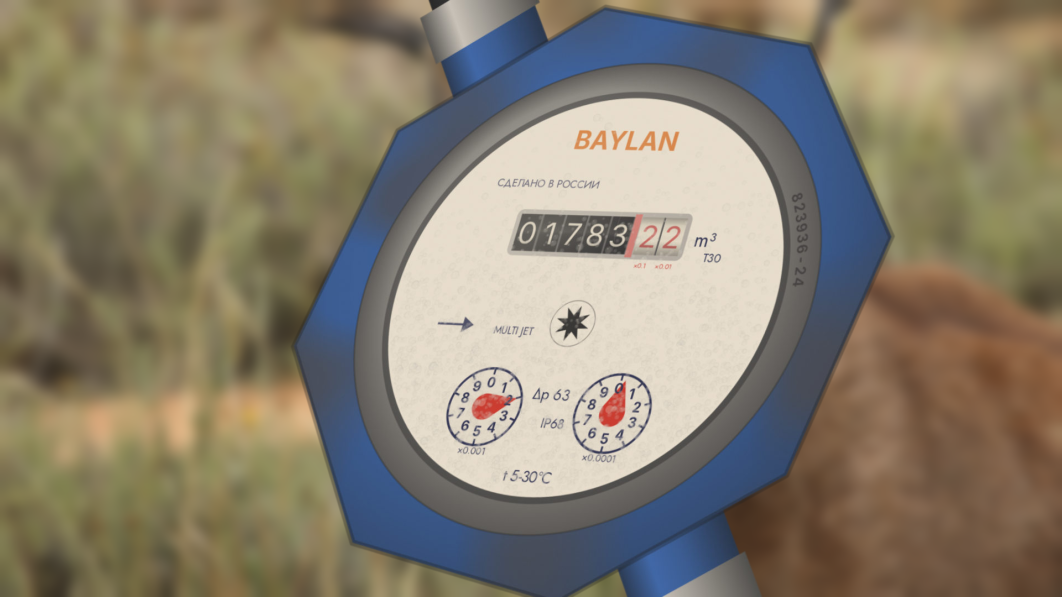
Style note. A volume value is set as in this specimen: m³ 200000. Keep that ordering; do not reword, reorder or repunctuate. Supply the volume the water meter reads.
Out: m³ 1783.2220
